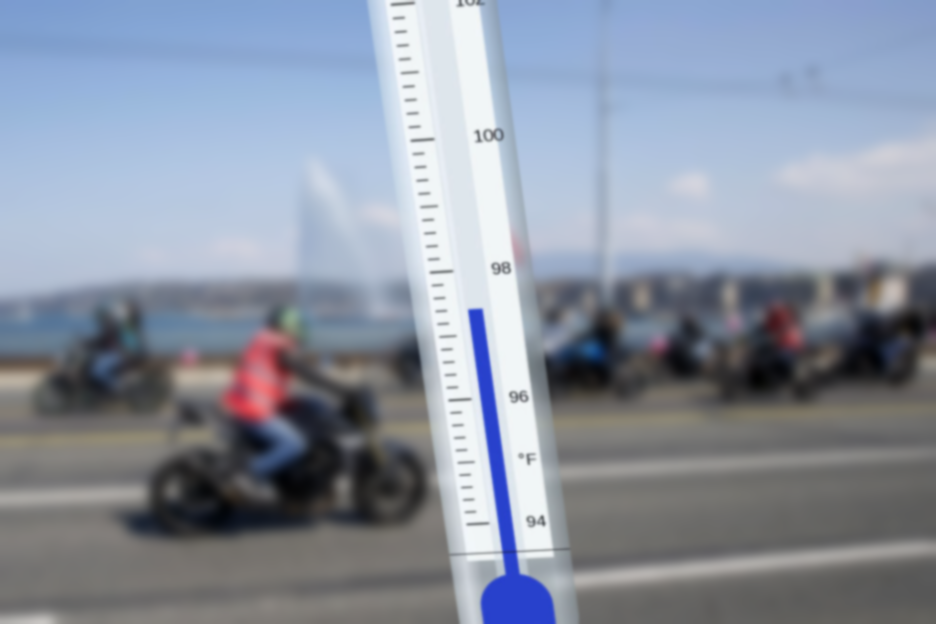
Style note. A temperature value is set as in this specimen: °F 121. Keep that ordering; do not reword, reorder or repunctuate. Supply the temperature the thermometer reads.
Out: °F 97.4
